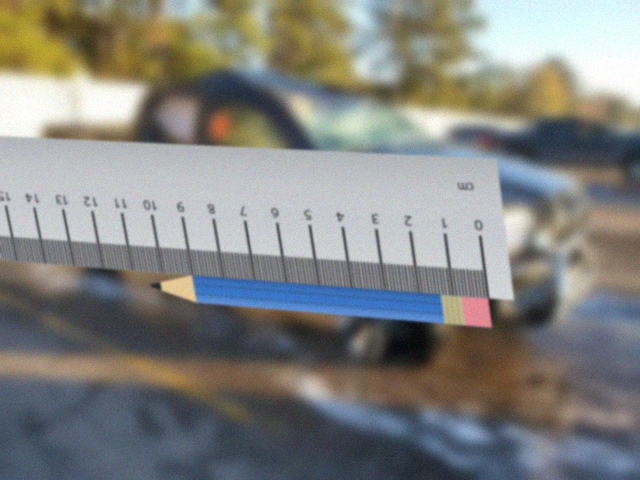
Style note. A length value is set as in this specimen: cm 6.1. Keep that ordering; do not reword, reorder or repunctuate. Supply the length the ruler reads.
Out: cm 10.5
